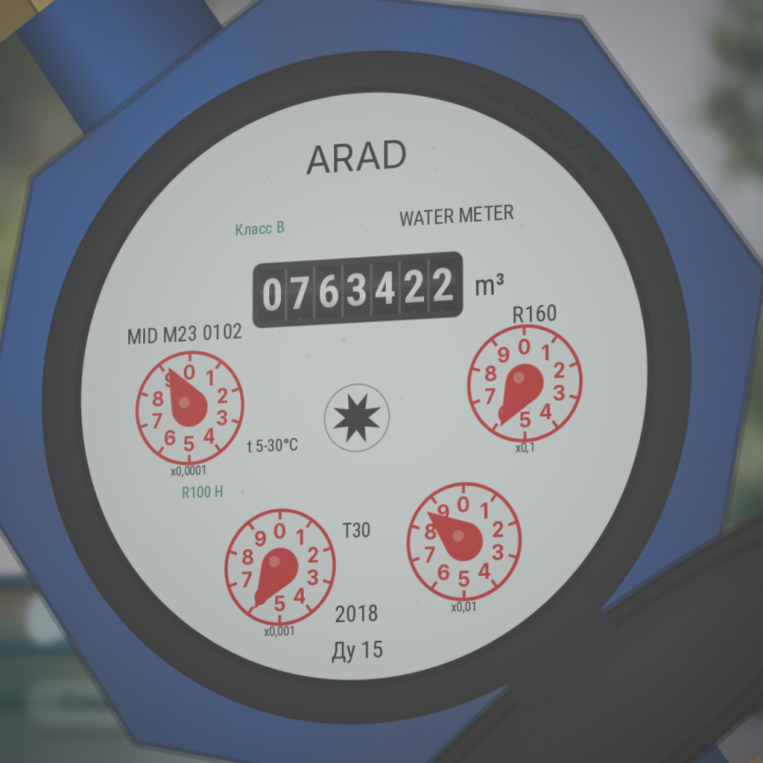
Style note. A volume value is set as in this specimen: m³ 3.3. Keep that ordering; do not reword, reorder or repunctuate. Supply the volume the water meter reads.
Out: m³ 763422.5859
